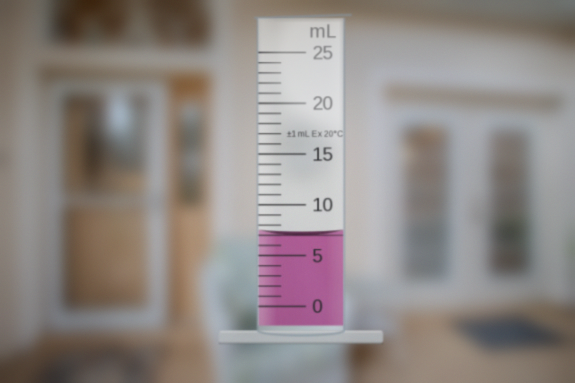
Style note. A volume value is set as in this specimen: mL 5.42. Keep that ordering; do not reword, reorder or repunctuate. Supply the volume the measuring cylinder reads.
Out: mL 7
